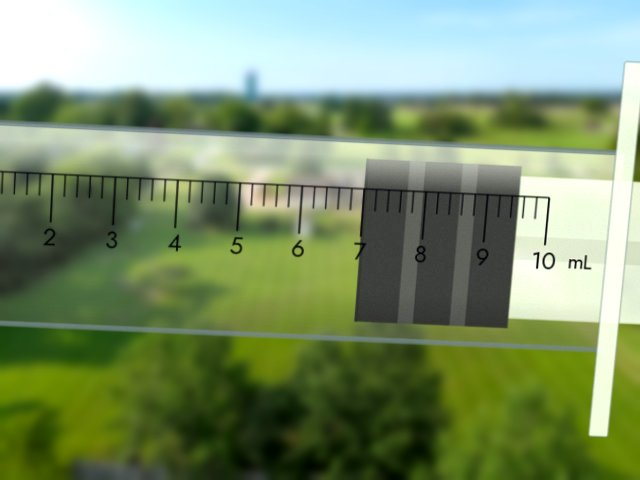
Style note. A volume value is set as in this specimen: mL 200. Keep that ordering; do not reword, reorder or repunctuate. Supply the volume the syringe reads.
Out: mL 7
